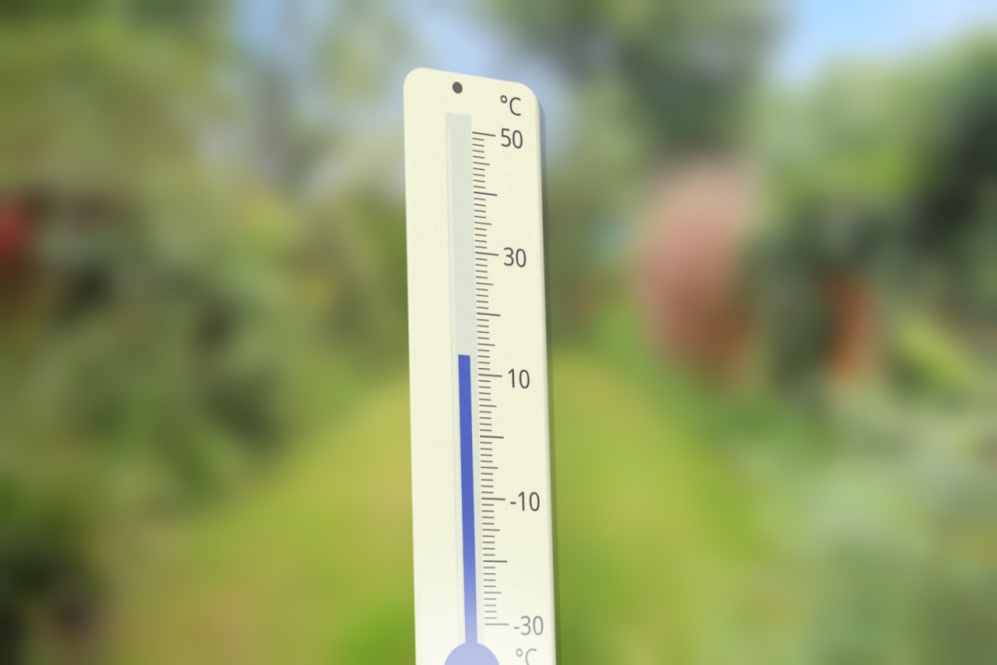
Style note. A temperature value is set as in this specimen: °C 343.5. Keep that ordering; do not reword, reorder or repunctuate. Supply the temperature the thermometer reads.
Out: °C 13
